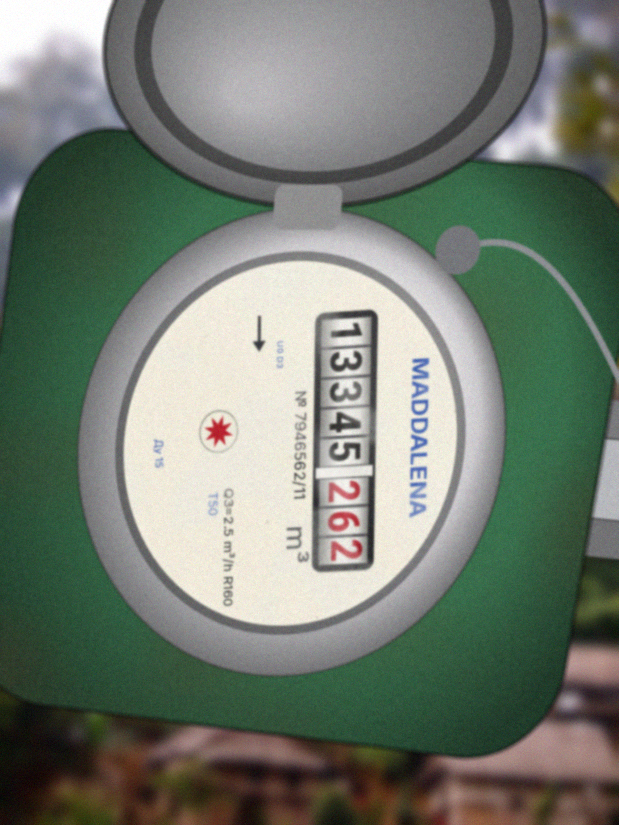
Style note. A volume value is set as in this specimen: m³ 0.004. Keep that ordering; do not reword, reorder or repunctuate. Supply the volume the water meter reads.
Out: m³ 13345.262
